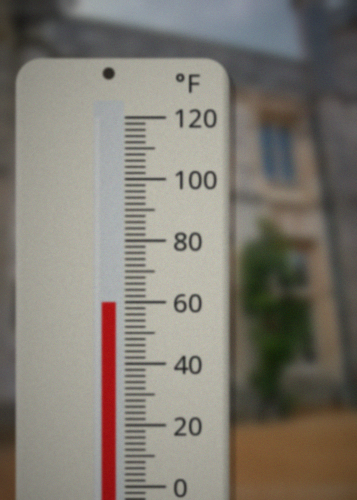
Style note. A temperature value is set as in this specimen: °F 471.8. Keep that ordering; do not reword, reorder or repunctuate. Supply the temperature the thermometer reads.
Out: °F 60
